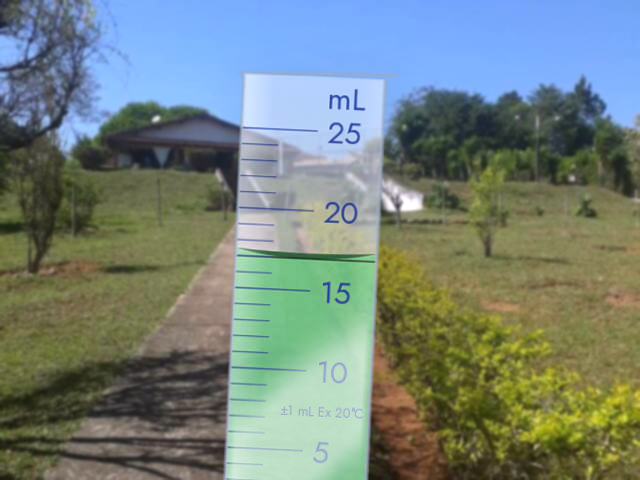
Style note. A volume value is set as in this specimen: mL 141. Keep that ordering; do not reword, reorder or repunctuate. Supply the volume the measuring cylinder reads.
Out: mL 17
